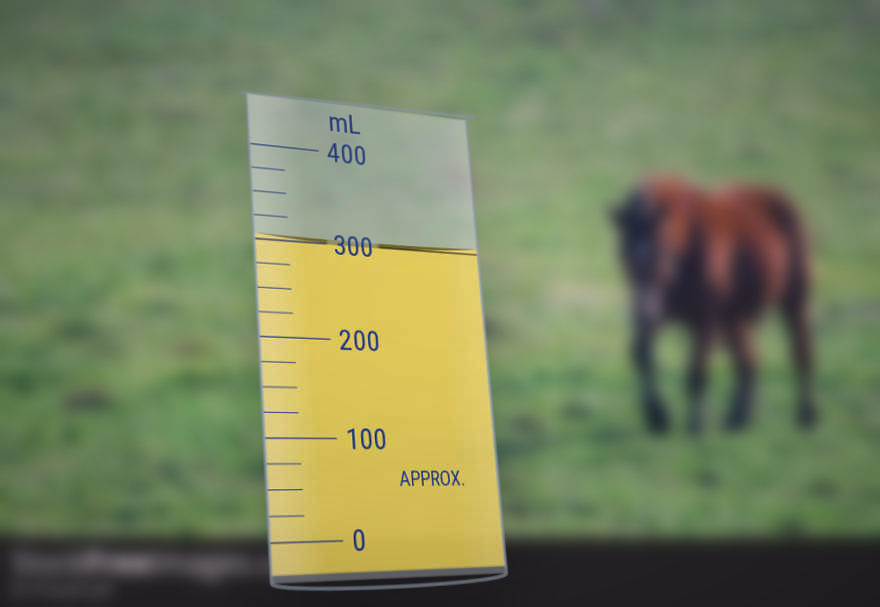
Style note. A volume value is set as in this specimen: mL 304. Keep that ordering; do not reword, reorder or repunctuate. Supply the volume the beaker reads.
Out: mL 300
